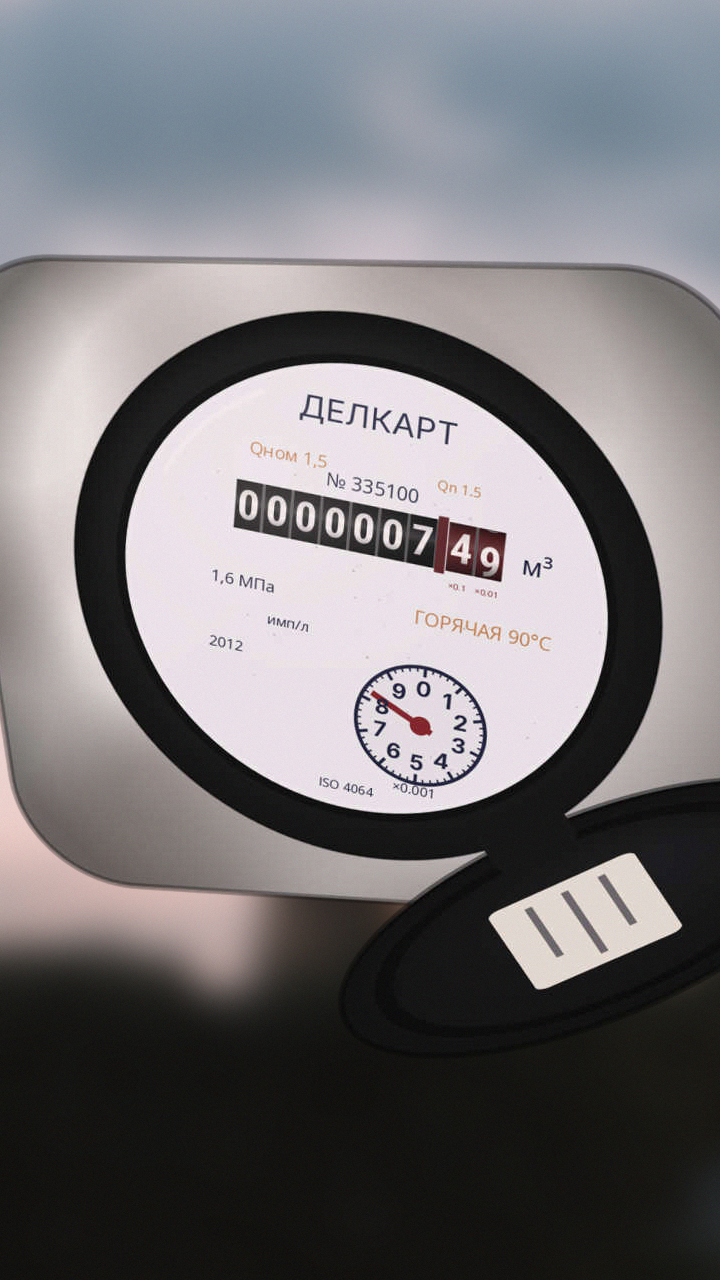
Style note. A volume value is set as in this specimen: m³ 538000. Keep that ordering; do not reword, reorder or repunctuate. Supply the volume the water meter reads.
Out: m³ 7.488
